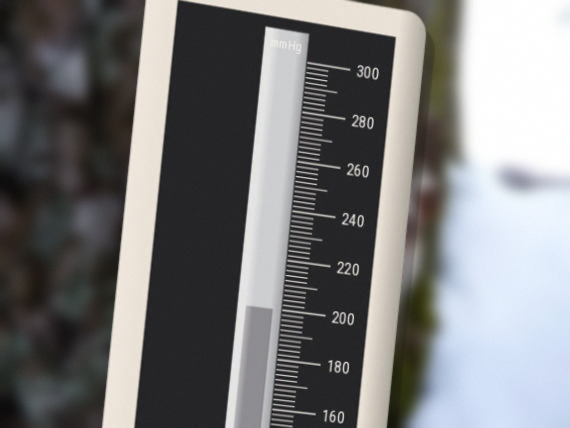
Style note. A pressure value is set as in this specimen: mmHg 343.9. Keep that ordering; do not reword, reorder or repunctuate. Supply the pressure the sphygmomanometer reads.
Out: mmHg 200
